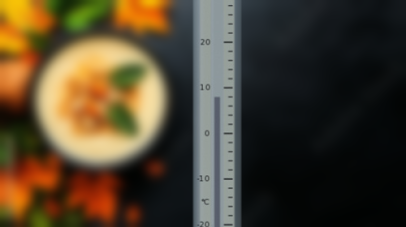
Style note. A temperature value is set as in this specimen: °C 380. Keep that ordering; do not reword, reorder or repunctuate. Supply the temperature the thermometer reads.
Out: °C 8
